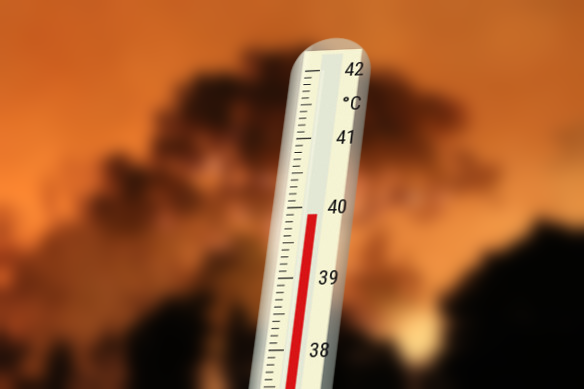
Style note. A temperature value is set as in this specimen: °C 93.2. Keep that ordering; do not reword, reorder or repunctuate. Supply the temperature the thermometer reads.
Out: °C 39.9
